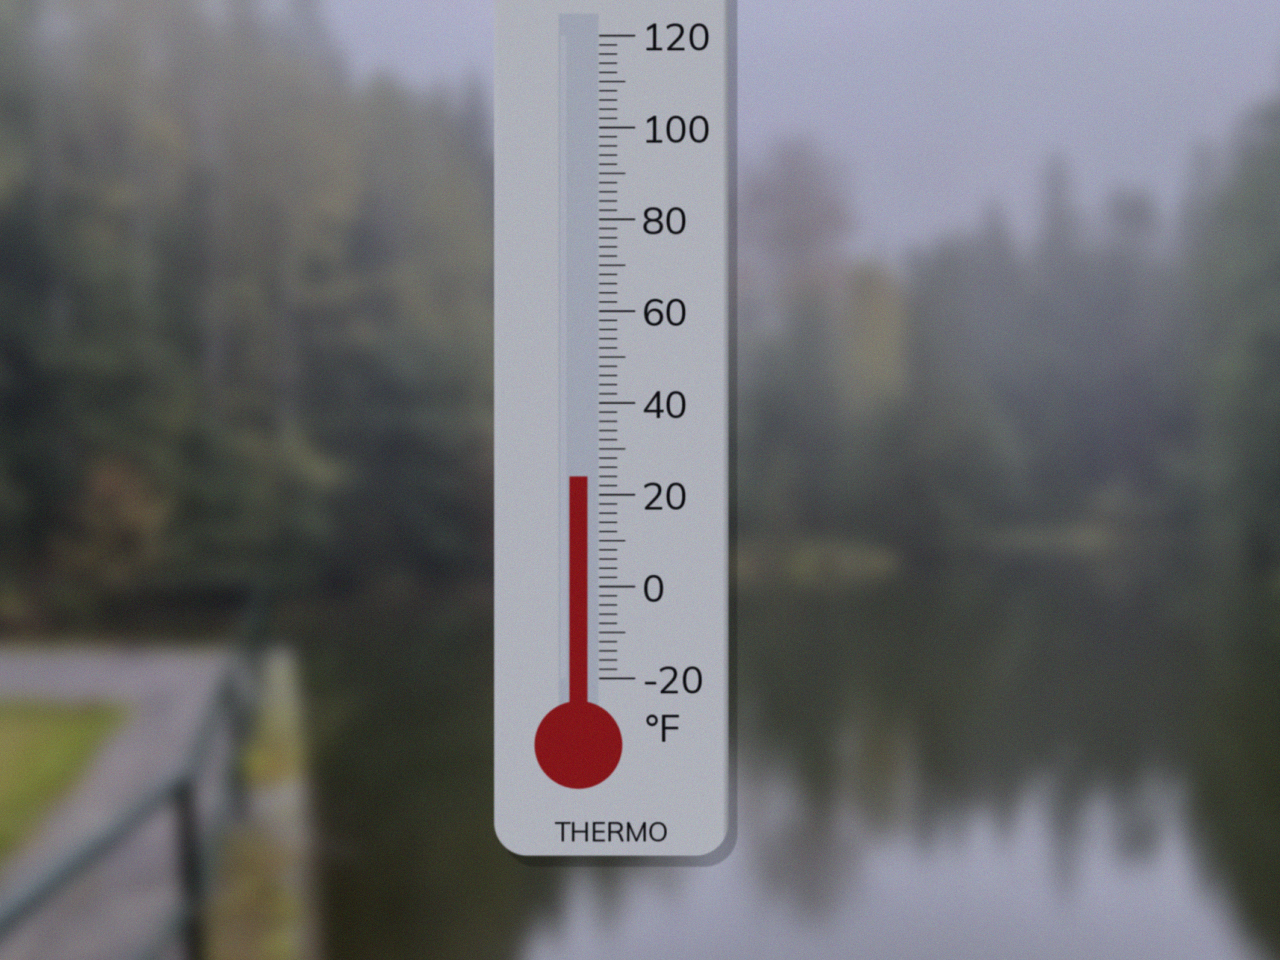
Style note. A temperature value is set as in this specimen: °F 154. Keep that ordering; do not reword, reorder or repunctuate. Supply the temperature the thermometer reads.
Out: °F 24
